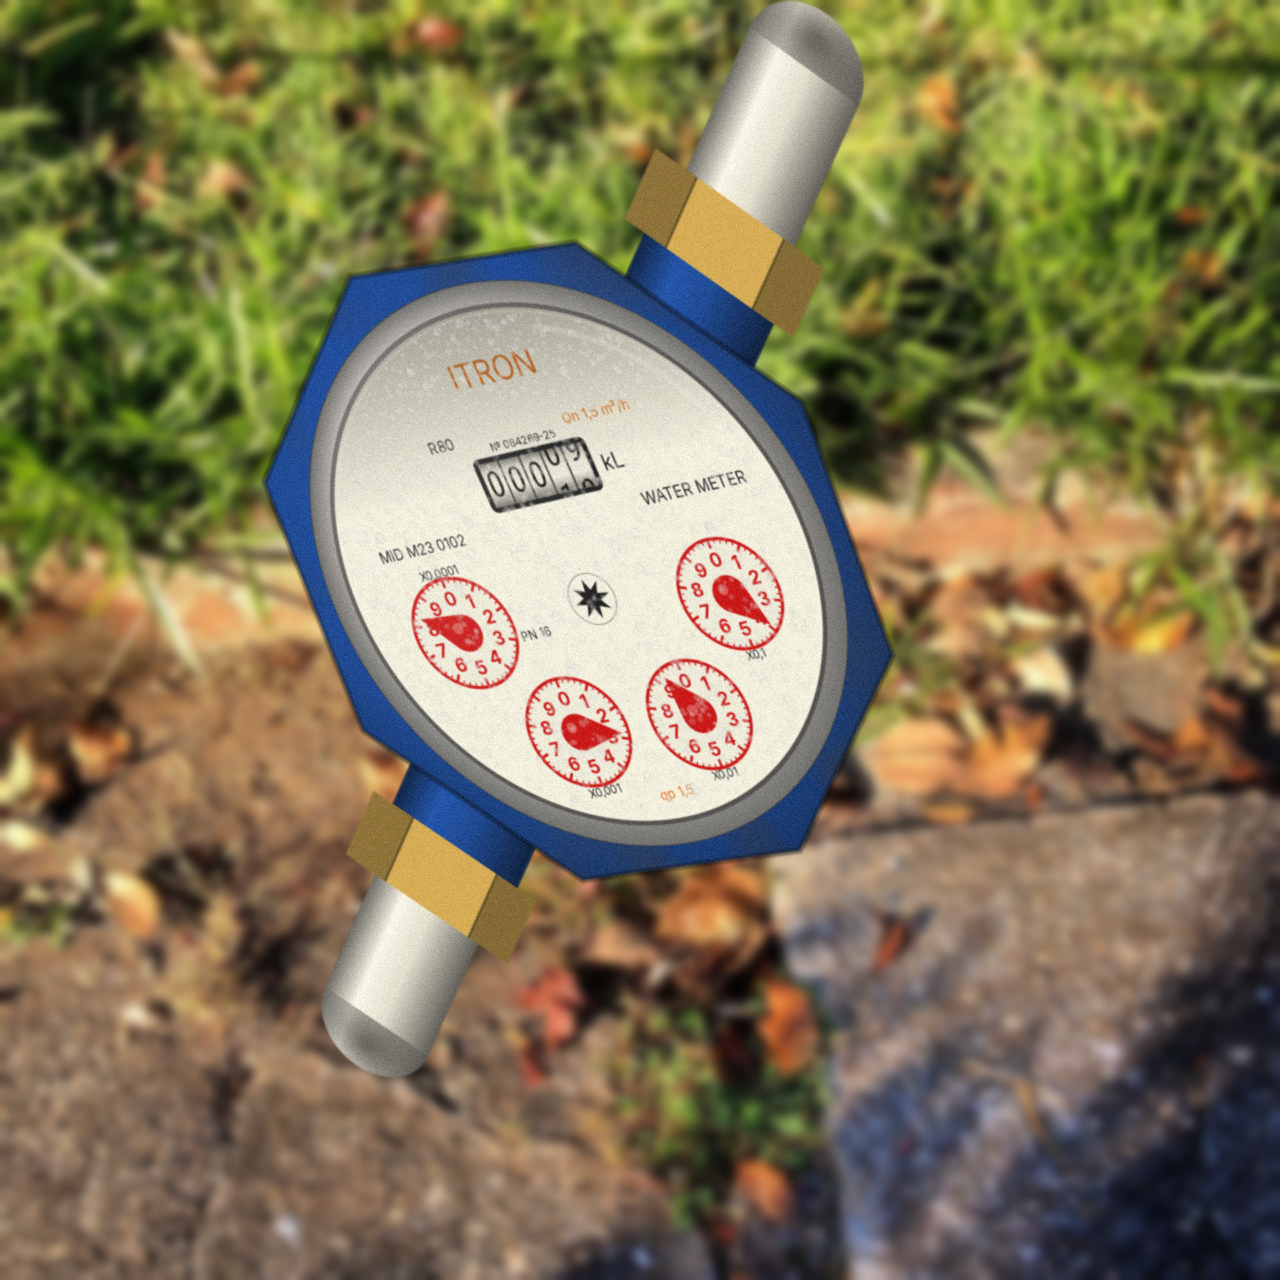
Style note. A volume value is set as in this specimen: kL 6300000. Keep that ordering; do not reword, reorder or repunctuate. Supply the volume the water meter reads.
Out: kL 9.3928
